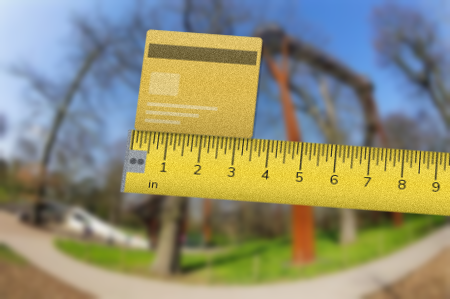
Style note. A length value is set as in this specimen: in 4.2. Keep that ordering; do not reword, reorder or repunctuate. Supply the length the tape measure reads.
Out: in 3.5
